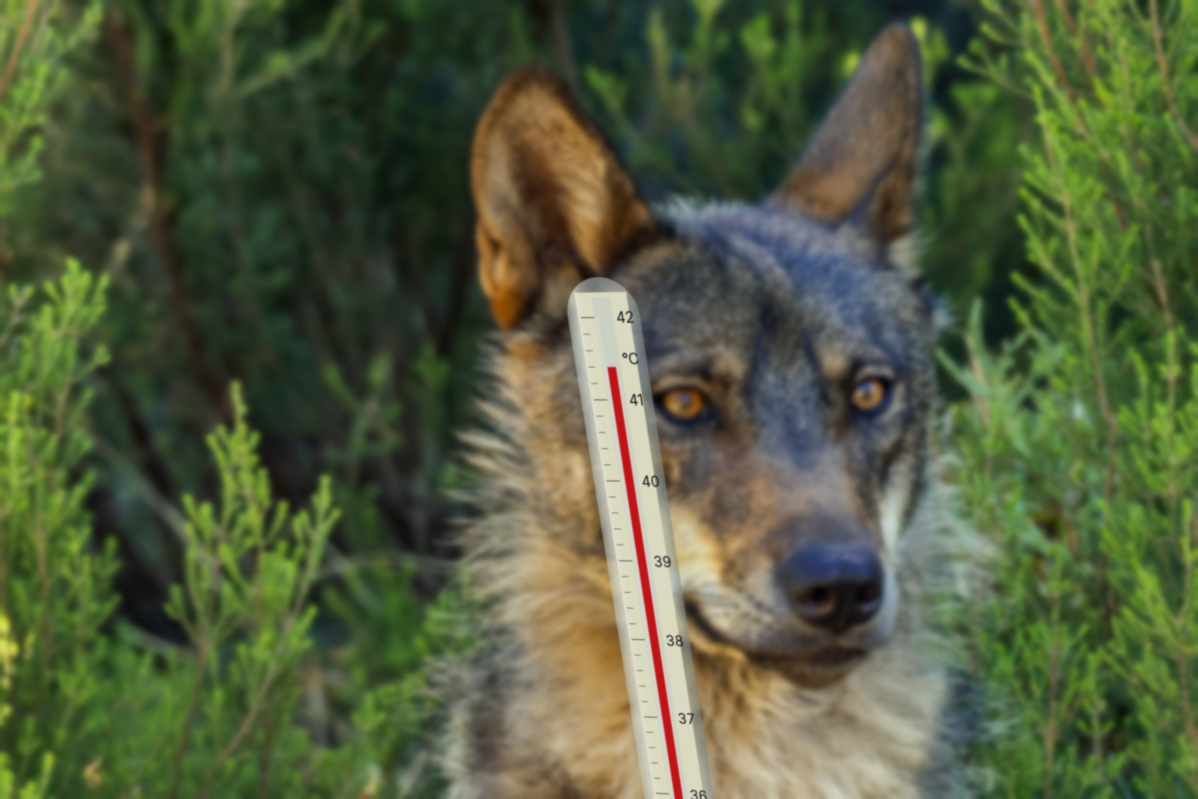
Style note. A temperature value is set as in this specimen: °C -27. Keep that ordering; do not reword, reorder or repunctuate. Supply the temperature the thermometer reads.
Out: °C 41.4
